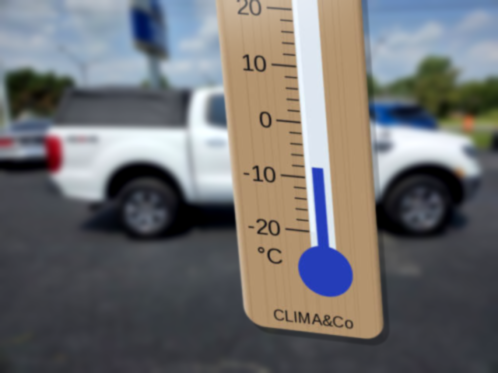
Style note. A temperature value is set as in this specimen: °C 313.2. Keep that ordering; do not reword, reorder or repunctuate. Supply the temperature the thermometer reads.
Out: °C -8
